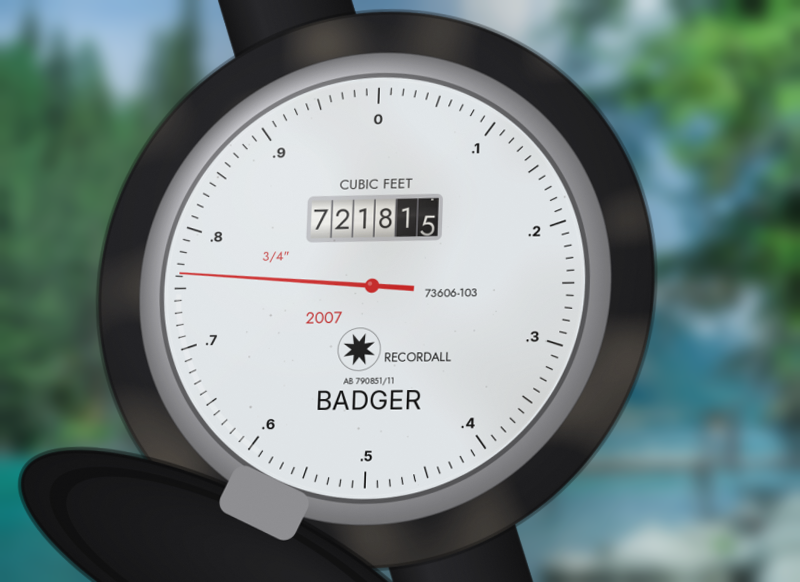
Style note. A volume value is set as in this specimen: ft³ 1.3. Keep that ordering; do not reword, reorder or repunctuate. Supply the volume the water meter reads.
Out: ft³ 721814.76
